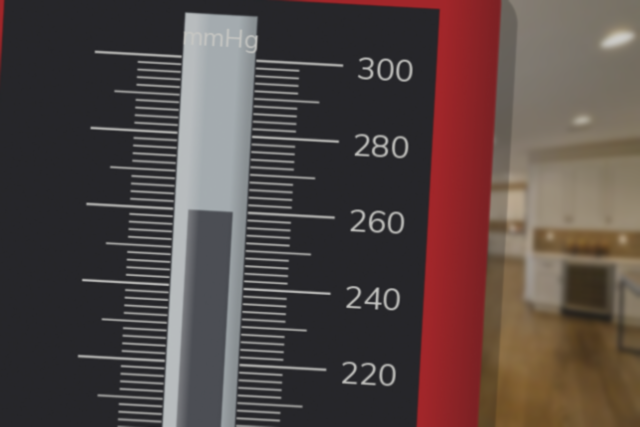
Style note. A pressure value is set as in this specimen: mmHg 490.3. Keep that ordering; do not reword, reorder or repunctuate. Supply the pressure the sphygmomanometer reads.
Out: mmHg 260
